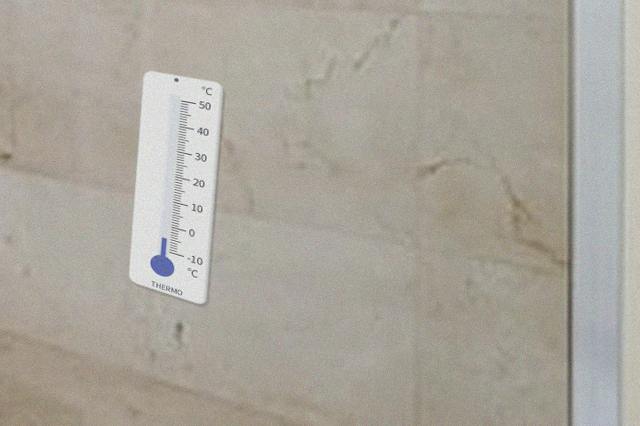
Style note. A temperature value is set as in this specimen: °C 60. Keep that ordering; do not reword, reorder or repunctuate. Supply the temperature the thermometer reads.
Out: °C -5
